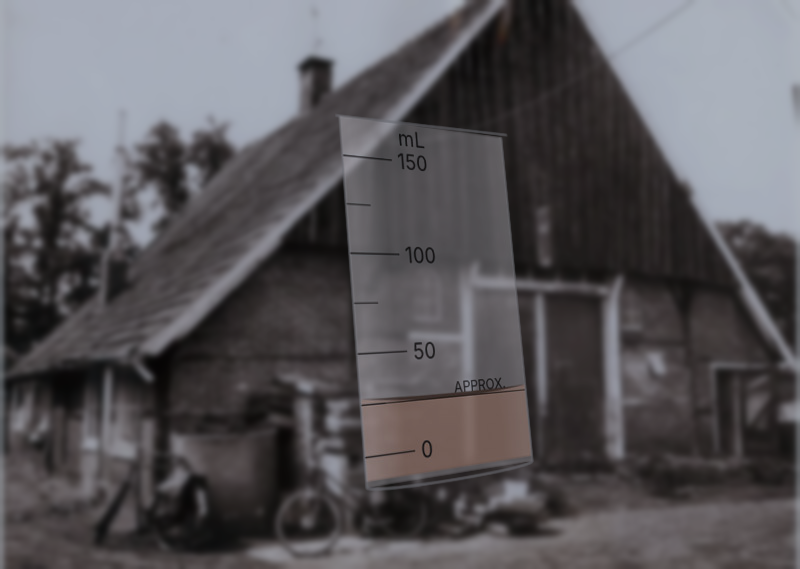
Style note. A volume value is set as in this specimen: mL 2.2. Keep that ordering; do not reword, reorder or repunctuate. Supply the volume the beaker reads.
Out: mL 25
